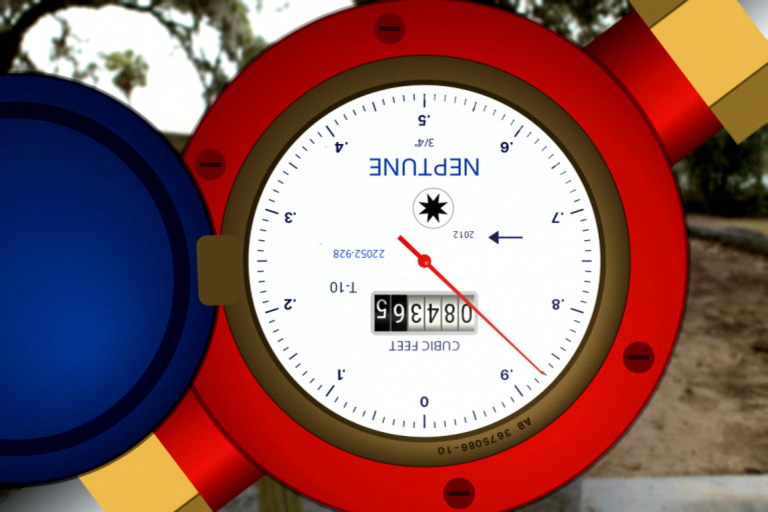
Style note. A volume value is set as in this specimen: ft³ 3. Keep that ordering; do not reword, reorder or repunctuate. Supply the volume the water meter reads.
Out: ft³ 84364.87
